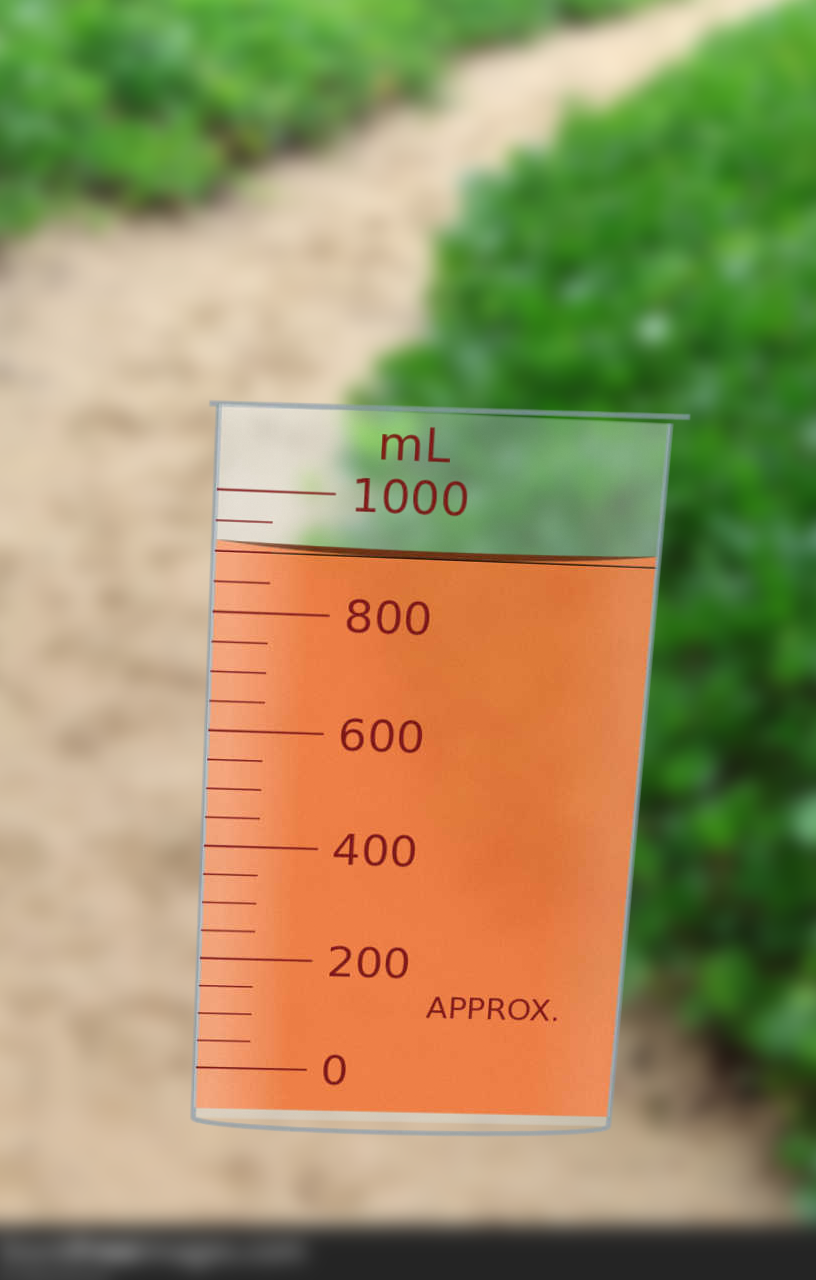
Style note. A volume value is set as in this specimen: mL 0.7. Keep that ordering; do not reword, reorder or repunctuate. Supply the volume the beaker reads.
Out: mL 900
